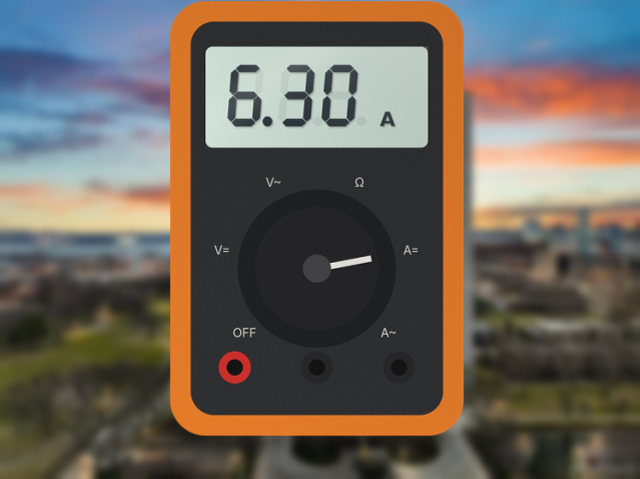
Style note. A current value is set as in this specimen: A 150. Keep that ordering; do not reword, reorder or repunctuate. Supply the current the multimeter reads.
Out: A 6.30
